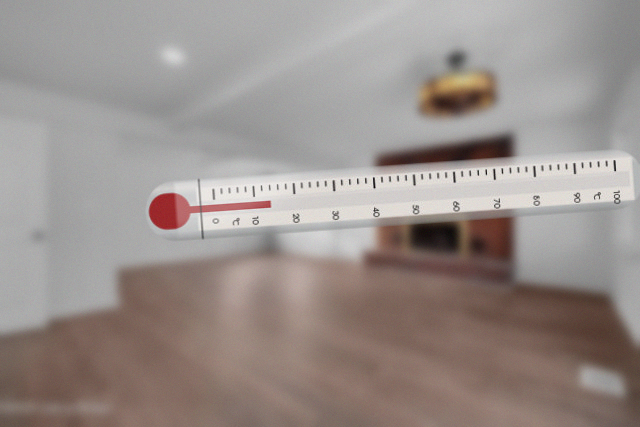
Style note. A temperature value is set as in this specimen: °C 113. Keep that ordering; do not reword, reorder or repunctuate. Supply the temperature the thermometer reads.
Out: °C 14
